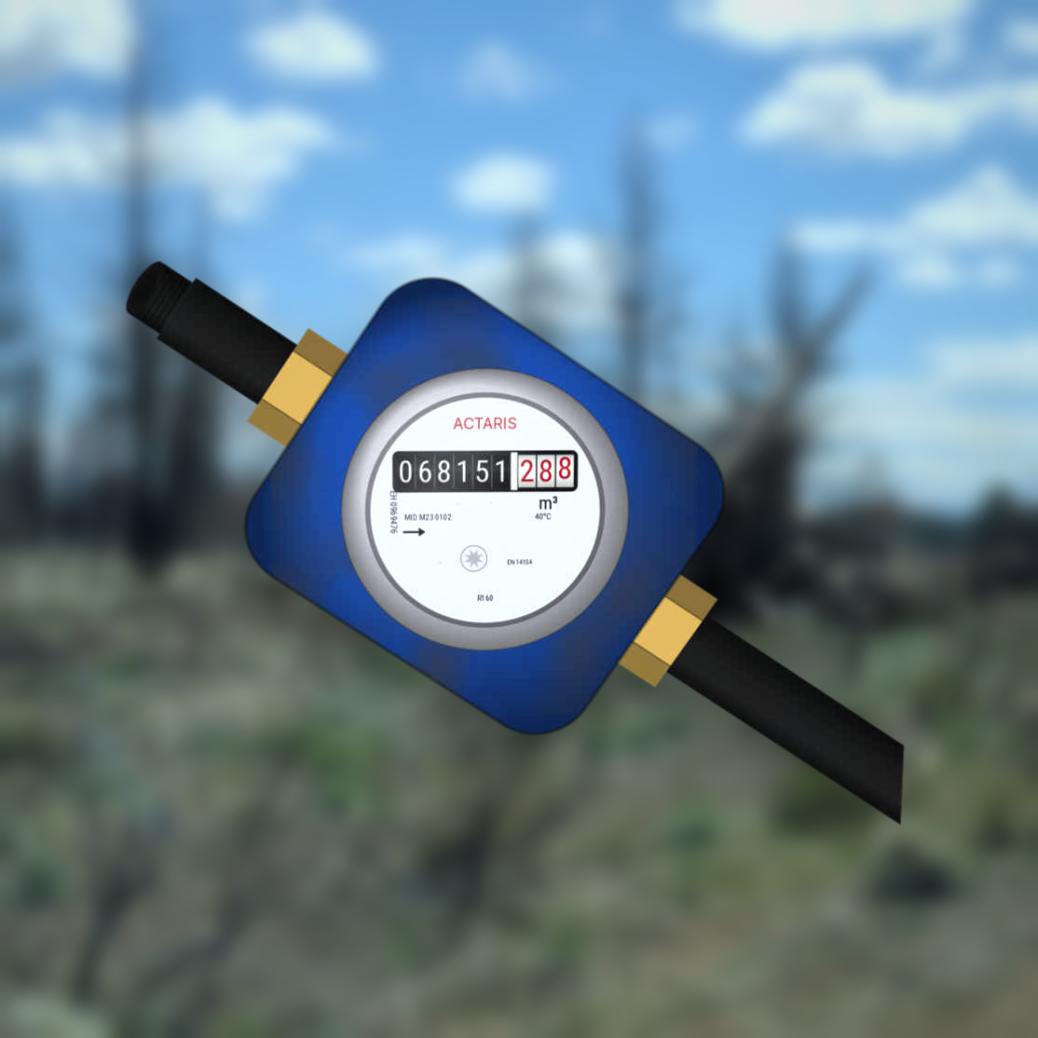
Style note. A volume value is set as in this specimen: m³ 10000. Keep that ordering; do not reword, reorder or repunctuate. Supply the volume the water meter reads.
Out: m³ 68151.288
